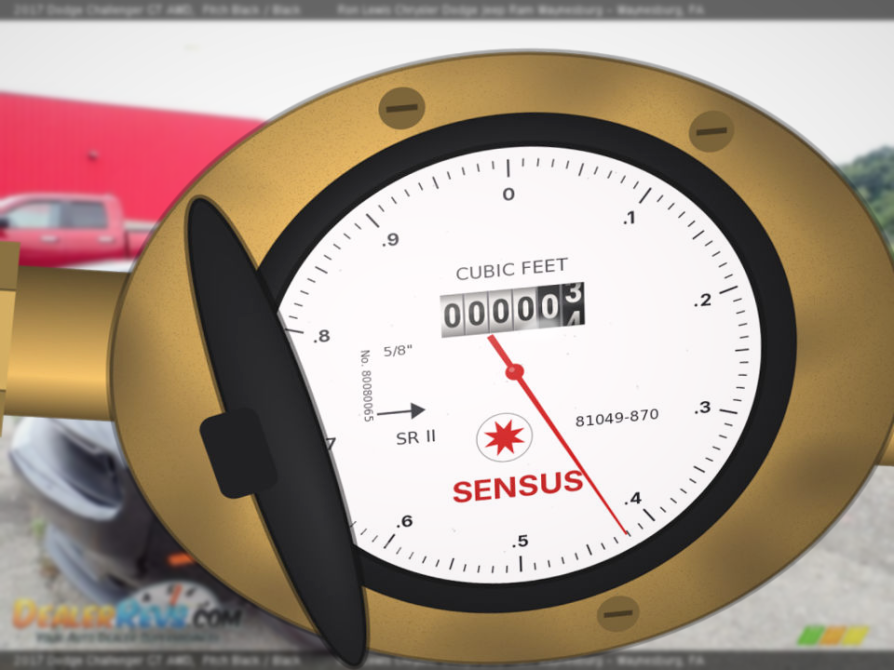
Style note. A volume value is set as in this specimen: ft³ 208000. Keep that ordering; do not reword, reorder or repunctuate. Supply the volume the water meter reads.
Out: ft³ 3.42
